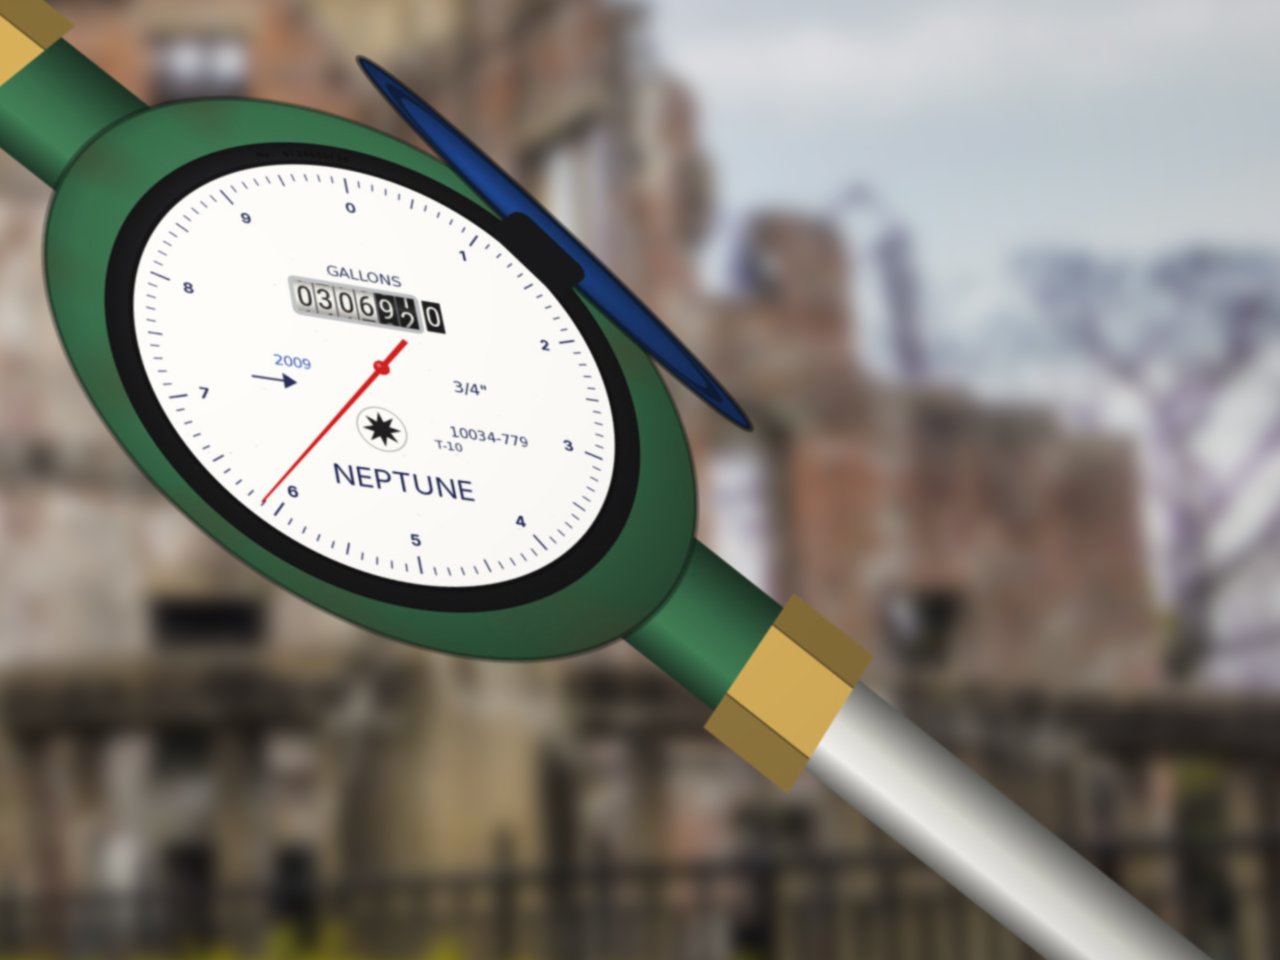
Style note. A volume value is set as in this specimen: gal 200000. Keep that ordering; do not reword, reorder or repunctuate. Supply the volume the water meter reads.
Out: gal 306916.1
